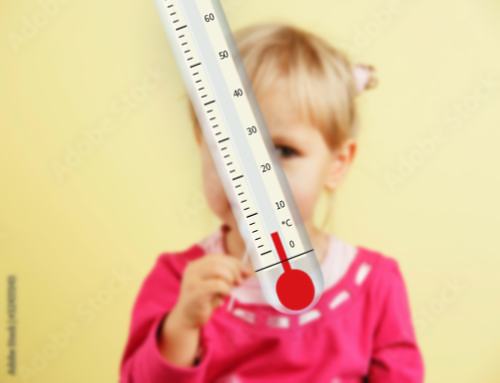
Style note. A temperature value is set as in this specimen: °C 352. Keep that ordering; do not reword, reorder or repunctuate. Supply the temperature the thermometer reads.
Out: °C 4
